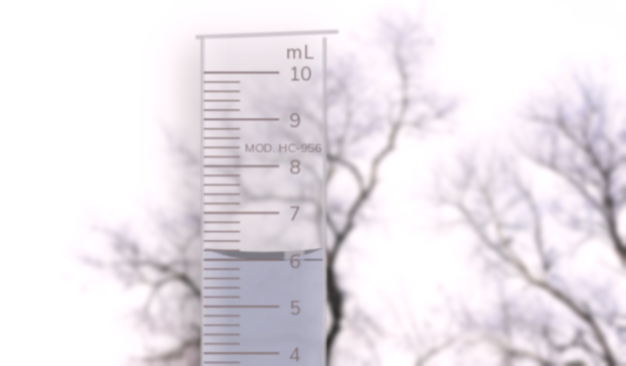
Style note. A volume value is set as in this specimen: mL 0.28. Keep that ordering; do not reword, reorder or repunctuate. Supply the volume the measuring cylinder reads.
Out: mL 6
